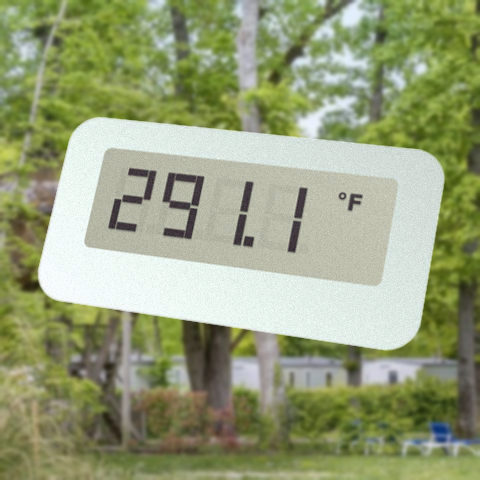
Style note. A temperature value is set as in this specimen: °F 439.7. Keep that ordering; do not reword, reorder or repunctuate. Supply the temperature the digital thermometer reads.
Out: °F 291.1
